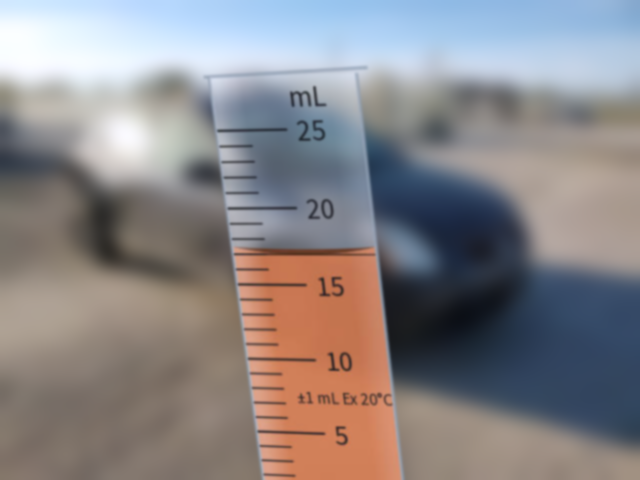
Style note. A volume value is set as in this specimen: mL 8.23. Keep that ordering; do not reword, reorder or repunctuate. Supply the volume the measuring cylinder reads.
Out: mL 17
